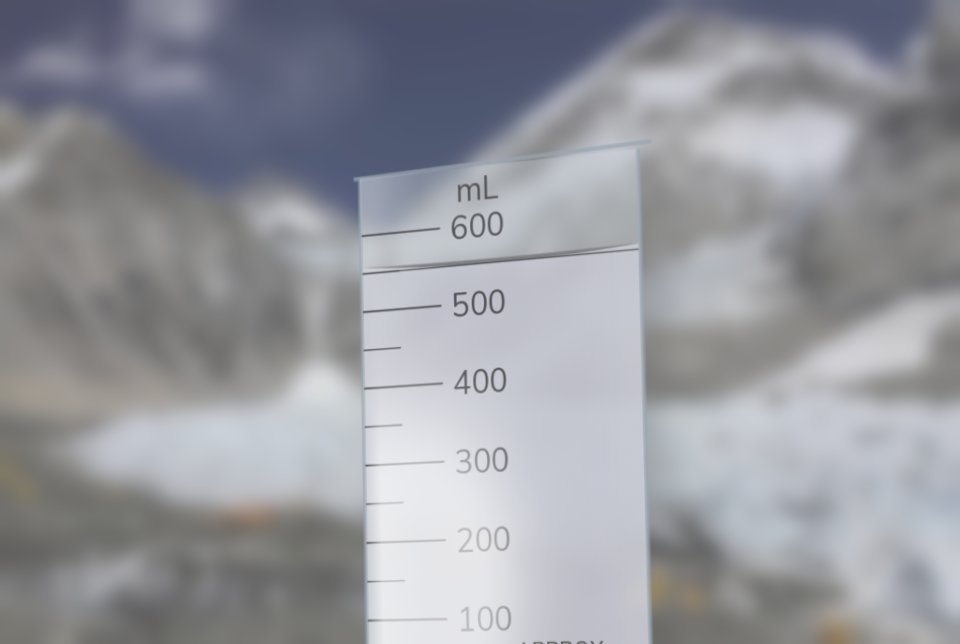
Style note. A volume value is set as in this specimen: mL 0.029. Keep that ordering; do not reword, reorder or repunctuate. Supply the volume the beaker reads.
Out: mL 550
